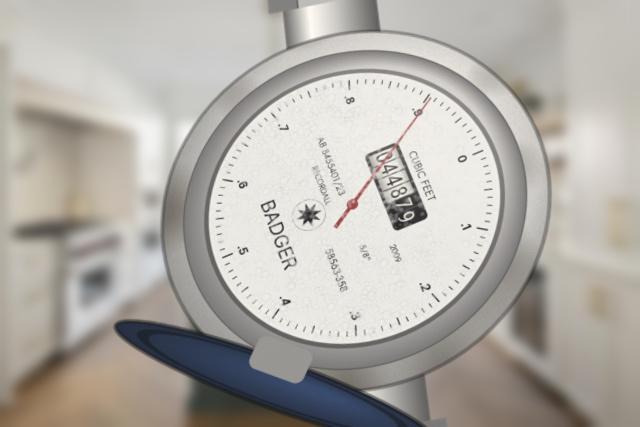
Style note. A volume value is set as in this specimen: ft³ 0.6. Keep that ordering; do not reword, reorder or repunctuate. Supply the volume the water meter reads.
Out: ft³ 44878.90
